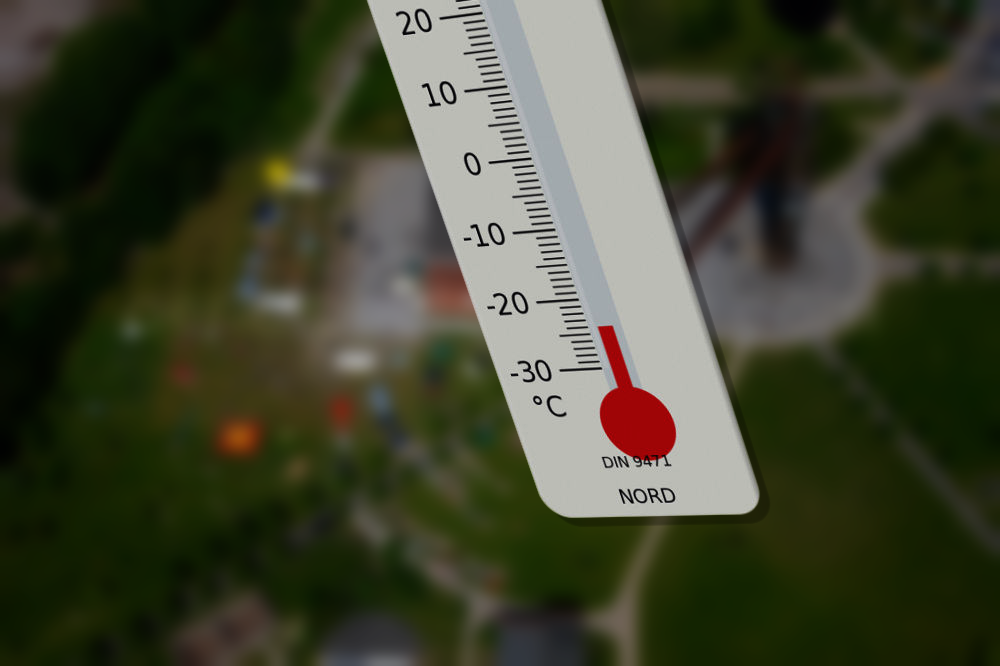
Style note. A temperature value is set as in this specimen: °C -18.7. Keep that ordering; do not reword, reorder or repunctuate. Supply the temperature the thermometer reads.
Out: °C -24
